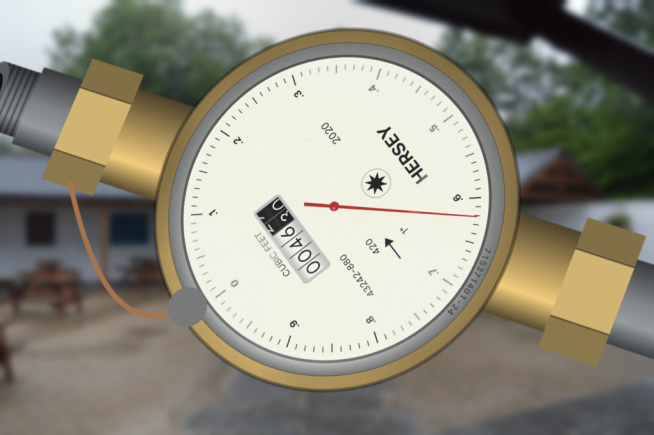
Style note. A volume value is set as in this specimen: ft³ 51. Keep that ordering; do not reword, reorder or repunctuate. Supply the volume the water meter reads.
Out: ft³ 4629.62
